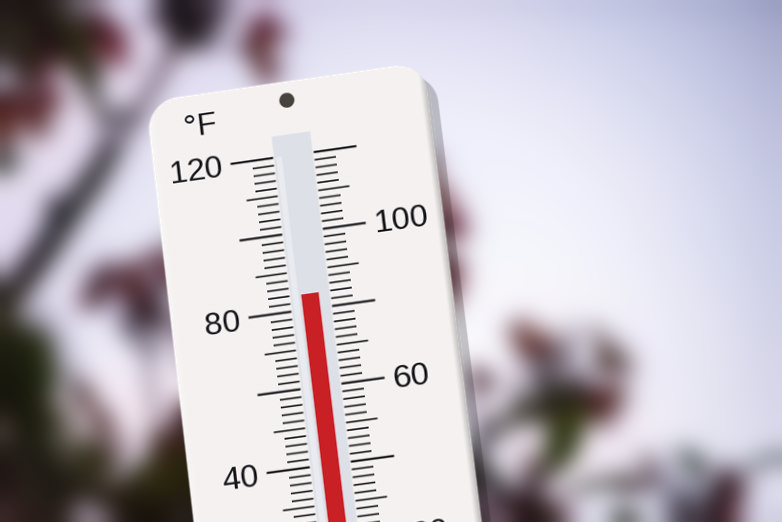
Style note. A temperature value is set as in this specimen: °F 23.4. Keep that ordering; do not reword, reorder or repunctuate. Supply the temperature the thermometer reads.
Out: °F 84
